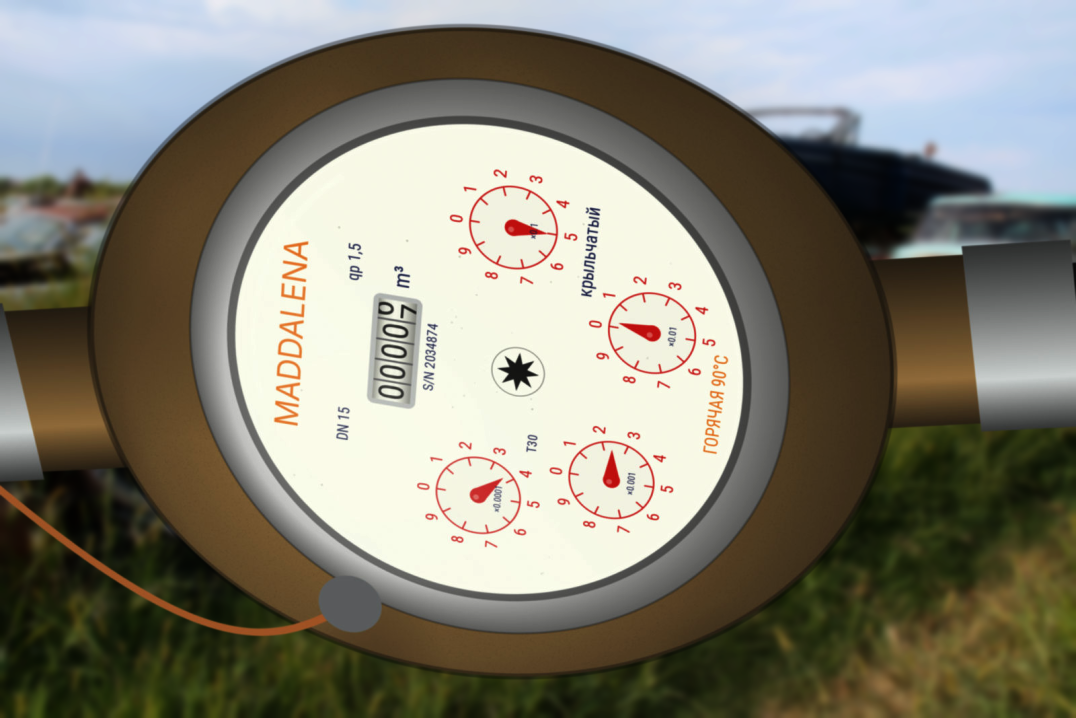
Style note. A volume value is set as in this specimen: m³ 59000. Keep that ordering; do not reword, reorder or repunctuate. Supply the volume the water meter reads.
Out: m³ 6.5023
